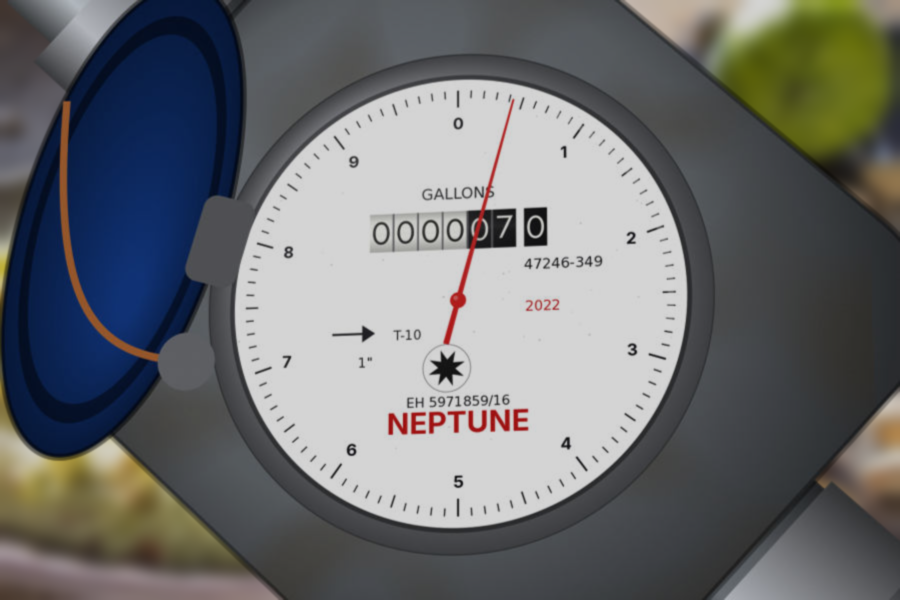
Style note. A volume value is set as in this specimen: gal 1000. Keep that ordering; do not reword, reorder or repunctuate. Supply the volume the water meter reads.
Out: gal 70.4
